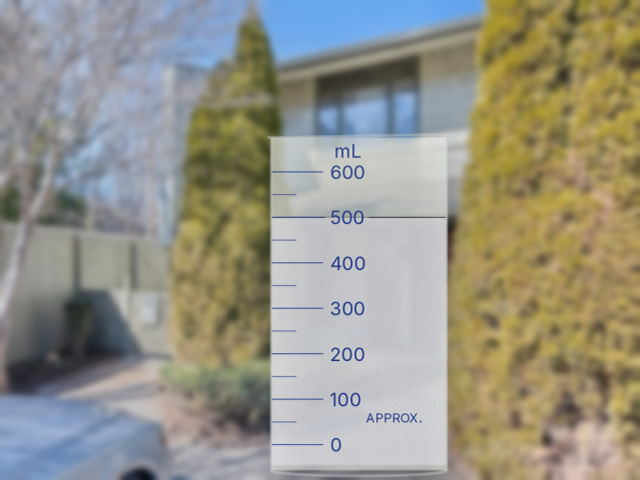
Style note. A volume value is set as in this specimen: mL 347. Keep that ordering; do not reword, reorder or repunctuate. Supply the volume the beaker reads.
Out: mL 500
